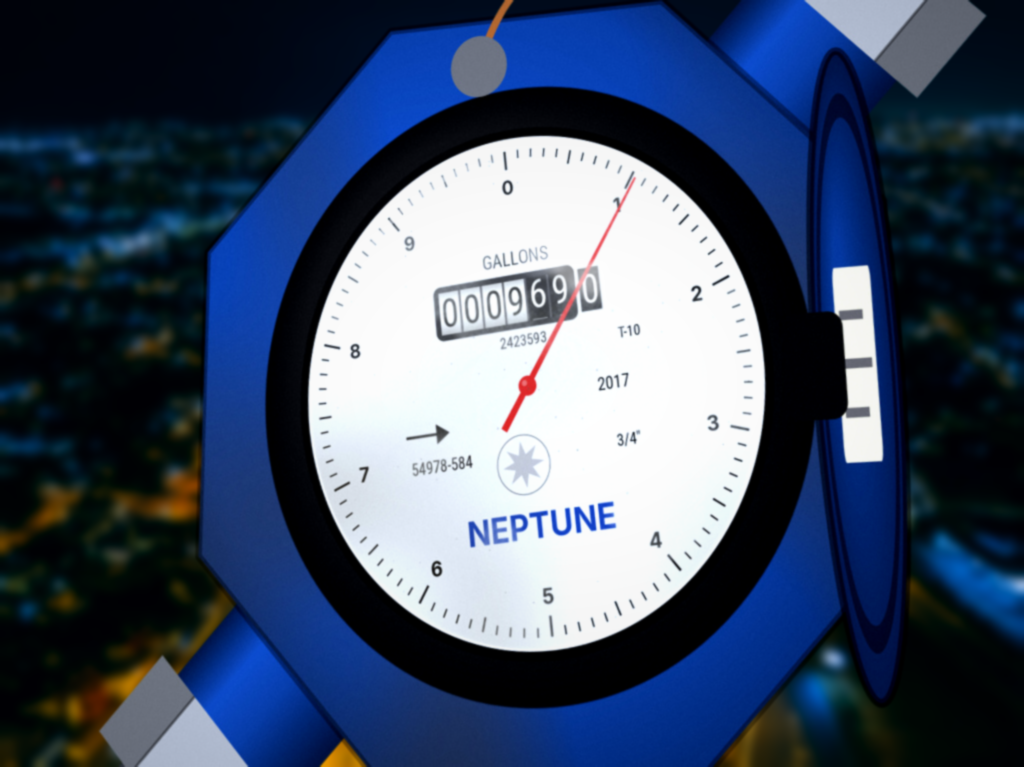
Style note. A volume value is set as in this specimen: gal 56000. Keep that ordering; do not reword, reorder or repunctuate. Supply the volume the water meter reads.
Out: gal 9691.0
